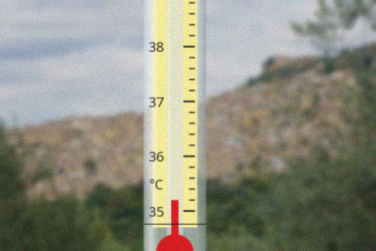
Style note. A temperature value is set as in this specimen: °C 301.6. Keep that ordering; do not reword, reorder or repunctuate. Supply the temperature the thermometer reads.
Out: °C 35.2
